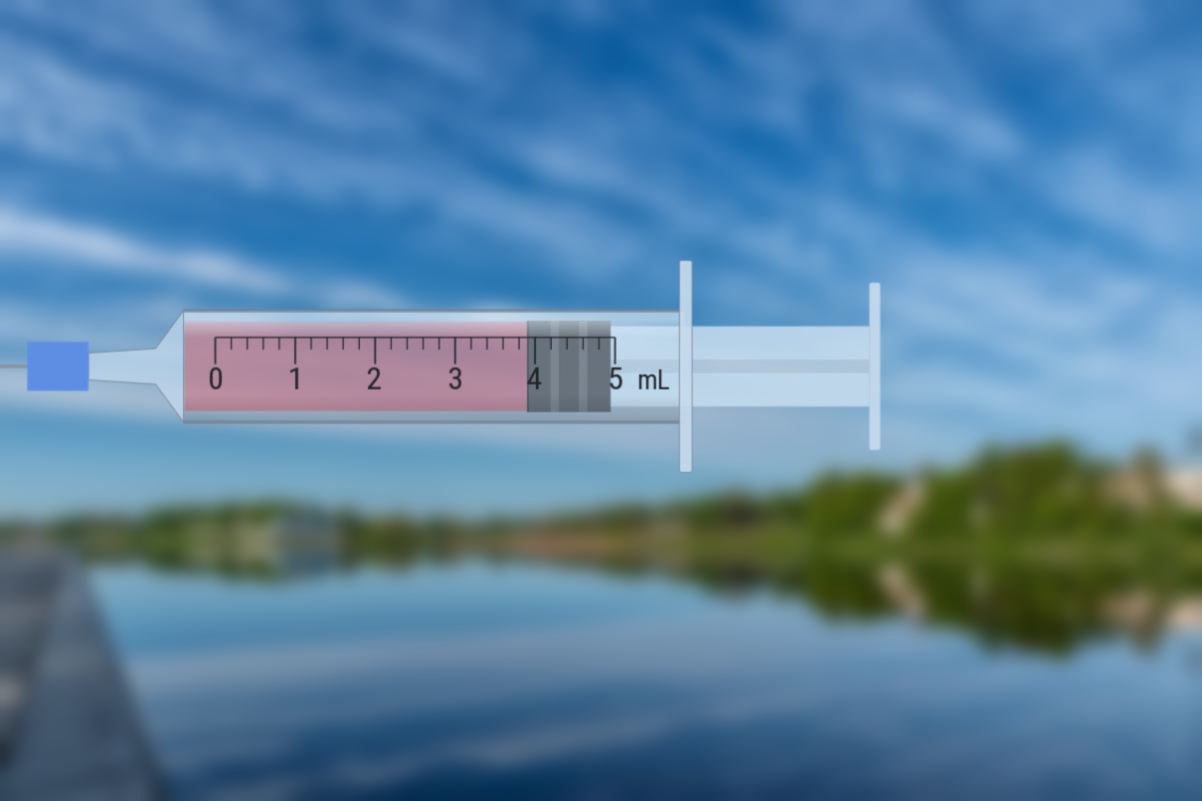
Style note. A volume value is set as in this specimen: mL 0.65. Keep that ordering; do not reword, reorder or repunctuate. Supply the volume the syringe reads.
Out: mL 3.9
